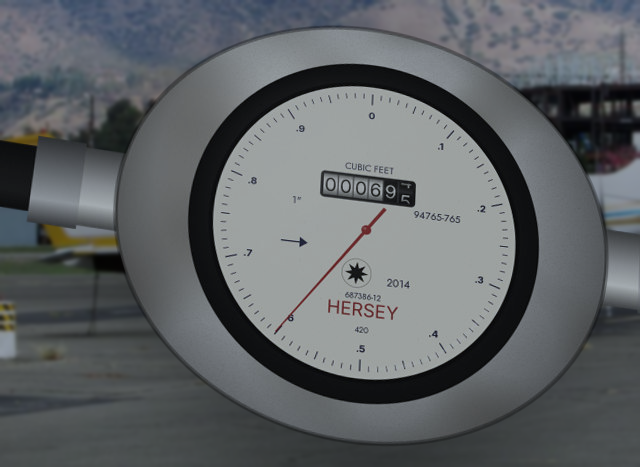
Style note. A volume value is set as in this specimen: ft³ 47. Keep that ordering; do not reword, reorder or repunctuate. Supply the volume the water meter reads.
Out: ft³ 694.60
